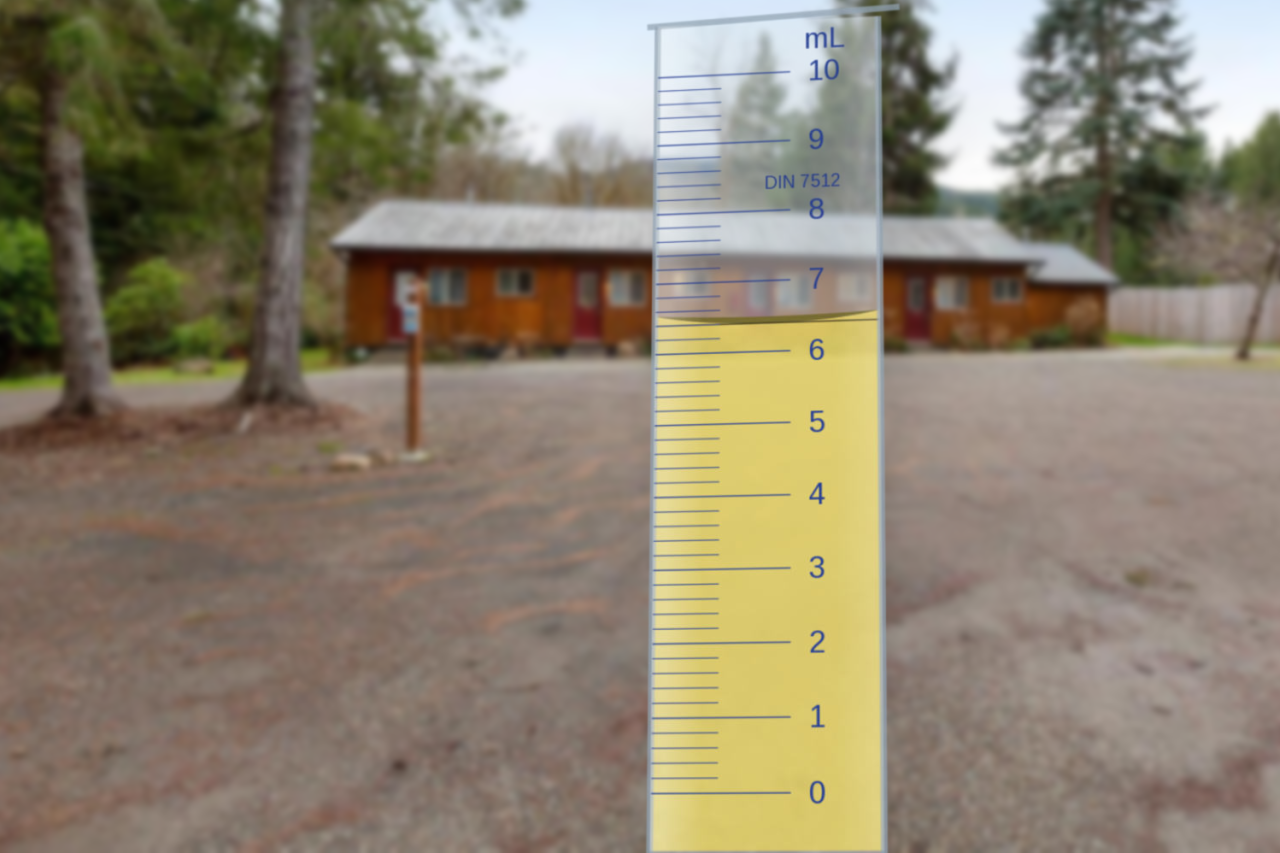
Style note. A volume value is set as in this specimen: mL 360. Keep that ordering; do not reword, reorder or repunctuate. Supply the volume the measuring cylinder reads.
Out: mL 6.4
